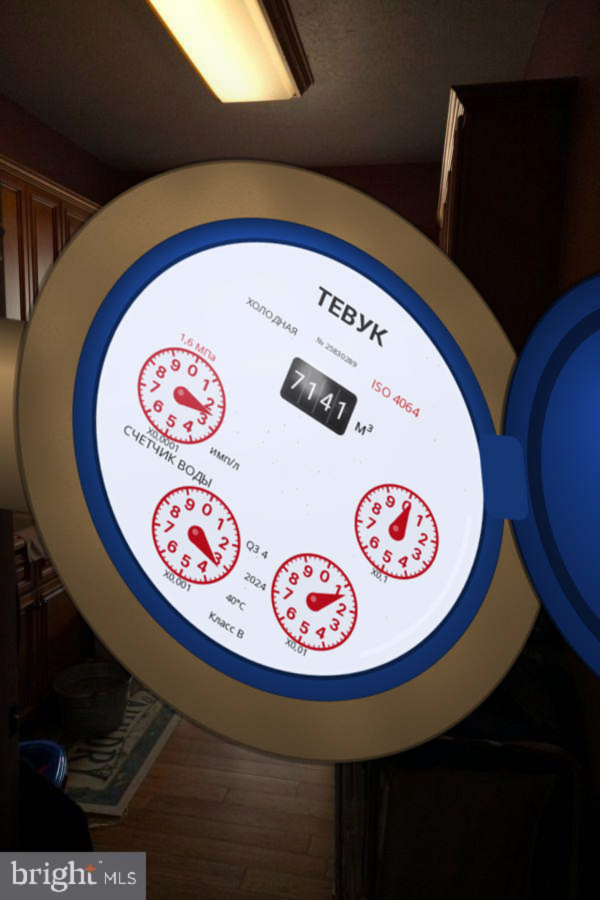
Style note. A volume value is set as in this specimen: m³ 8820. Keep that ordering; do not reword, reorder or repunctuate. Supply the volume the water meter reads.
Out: m³ 7141.0132
